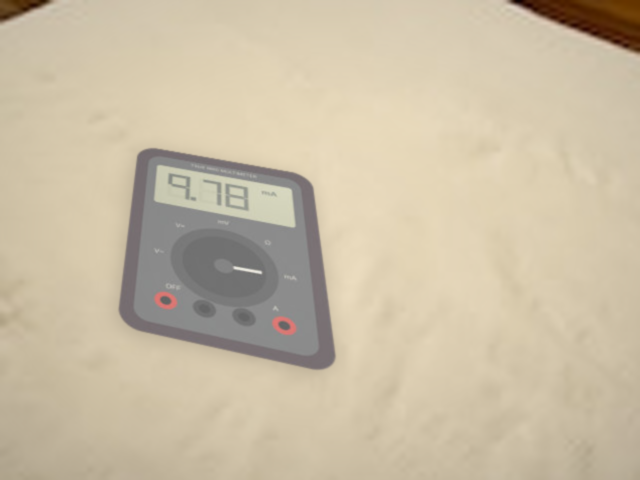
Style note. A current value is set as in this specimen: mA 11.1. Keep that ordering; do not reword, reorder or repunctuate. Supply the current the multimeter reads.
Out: mA 9.78
